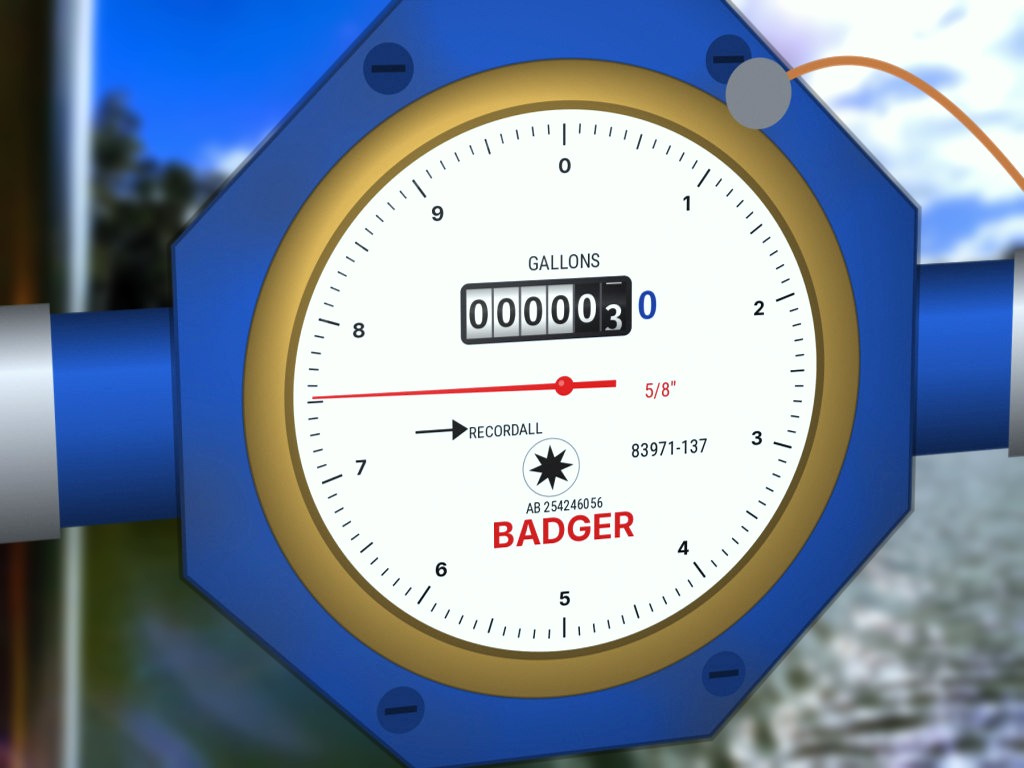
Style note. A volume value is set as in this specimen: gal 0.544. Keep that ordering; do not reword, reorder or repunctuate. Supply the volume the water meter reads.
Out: gal 27.5
